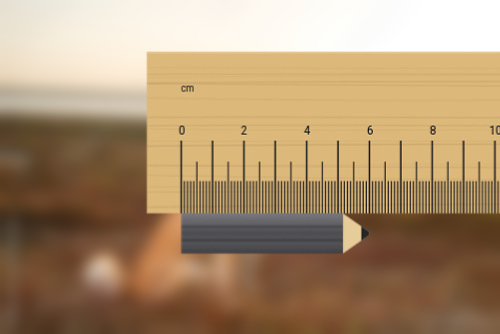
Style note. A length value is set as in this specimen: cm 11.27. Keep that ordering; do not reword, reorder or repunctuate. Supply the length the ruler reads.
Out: cm 6
